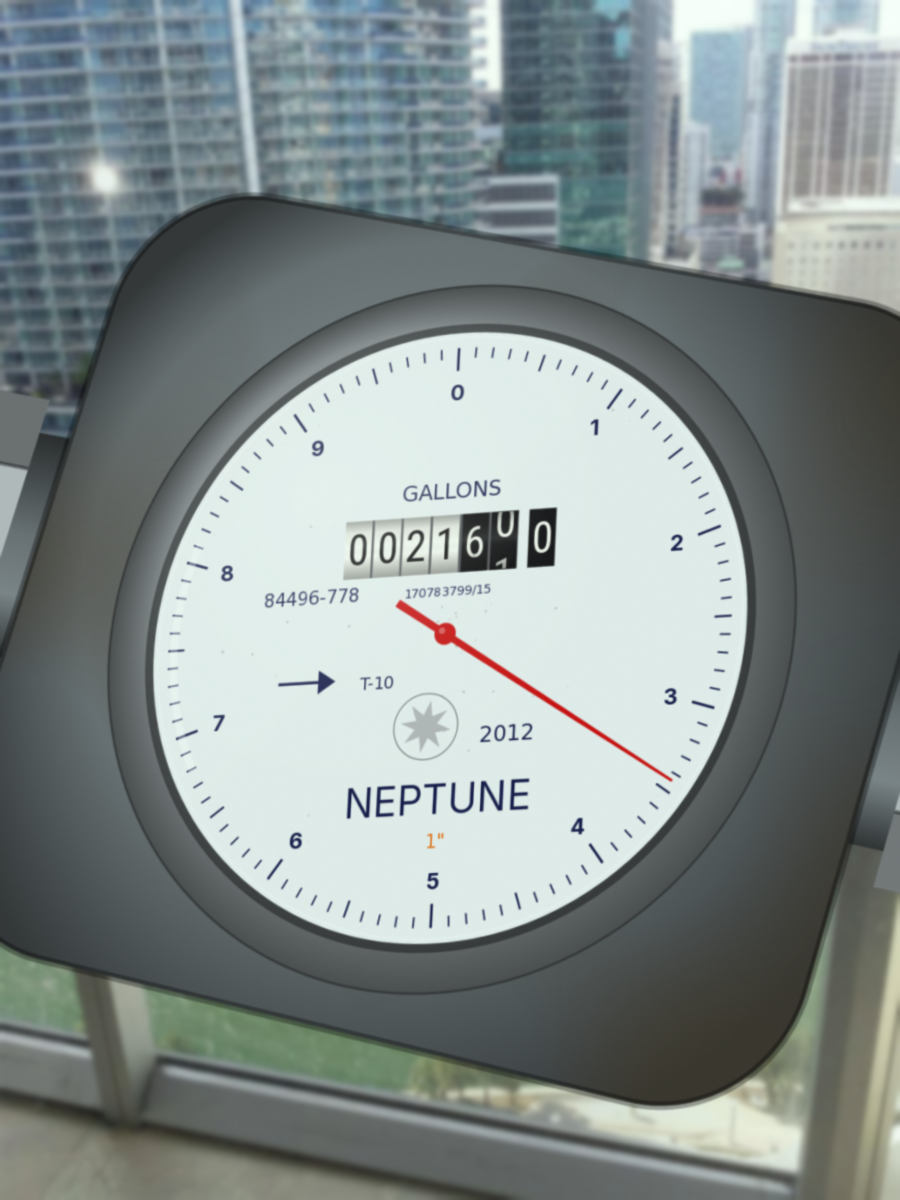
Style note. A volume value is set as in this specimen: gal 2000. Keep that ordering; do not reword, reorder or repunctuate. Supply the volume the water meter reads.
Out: gal 21603.4
